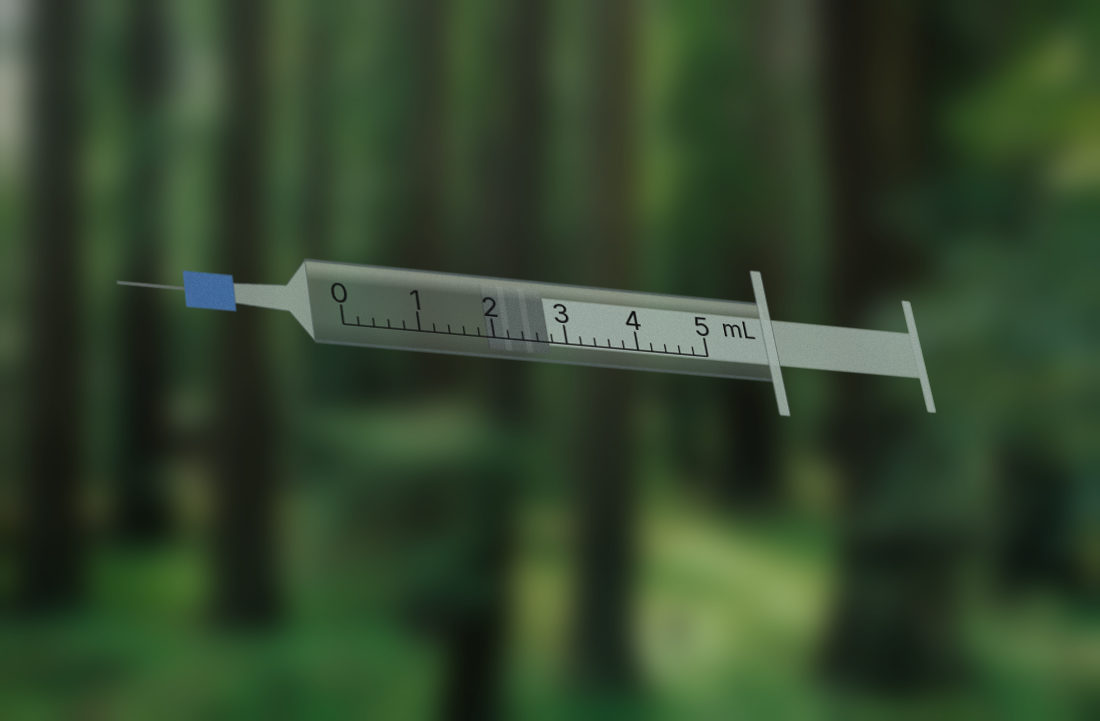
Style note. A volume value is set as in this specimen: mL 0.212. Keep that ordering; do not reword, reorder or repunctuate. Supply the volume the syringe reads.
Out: mL 1.9
